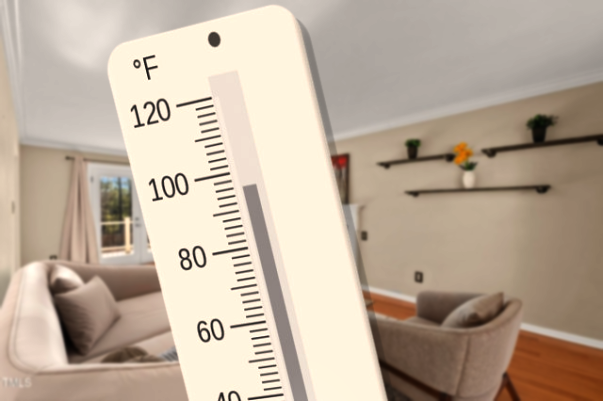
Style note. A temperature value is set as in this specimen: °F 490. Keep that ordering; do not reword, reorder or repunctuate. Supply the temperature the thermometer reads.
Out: °F 96
